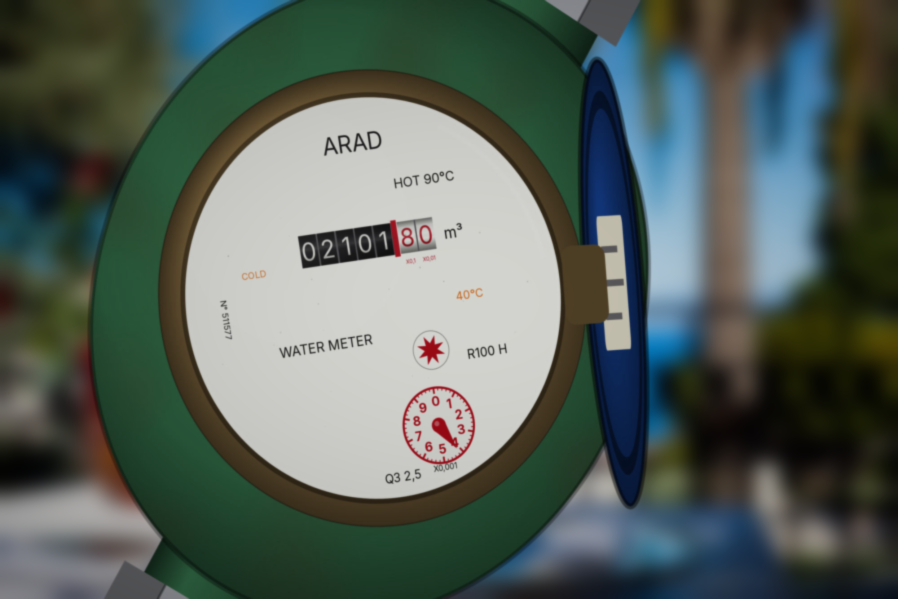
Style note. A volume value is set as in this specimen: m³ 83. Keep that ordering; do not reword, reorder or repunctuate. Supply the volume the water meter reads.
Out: m³ 2101.804
